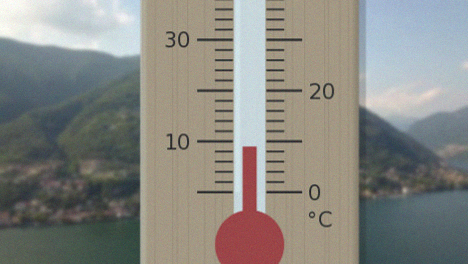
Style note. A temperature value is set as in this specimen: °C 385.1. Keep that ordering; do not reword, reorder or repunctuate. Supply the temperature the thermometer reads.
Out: °C 9
